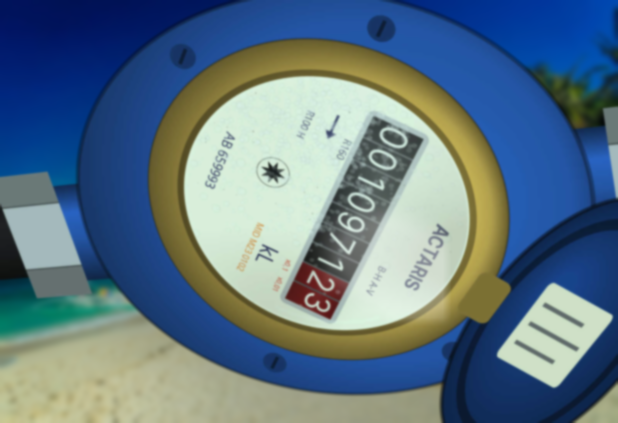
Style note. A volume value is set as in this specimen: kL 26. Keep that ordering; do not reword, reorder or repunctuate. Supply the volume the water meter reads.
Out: kL 10971.23
